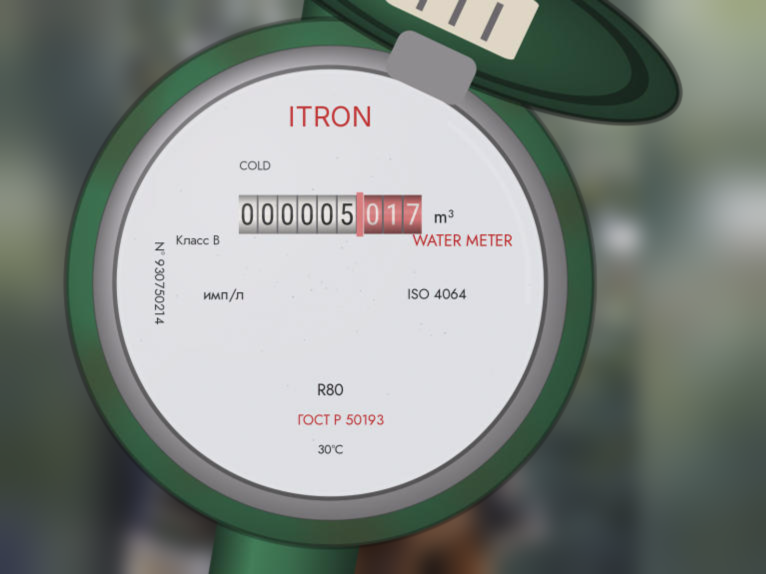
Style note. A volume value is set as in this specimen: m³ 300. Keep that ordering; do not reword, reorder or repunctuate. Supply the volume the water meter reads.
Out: m³ 5.017
